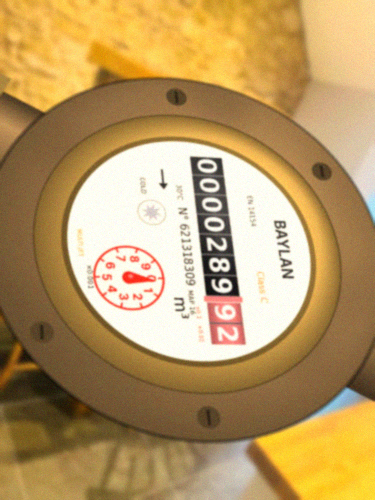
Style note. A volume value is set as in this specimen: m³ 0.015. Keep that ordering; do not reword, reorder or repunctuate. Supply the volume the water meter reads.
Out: m³ 289.920
